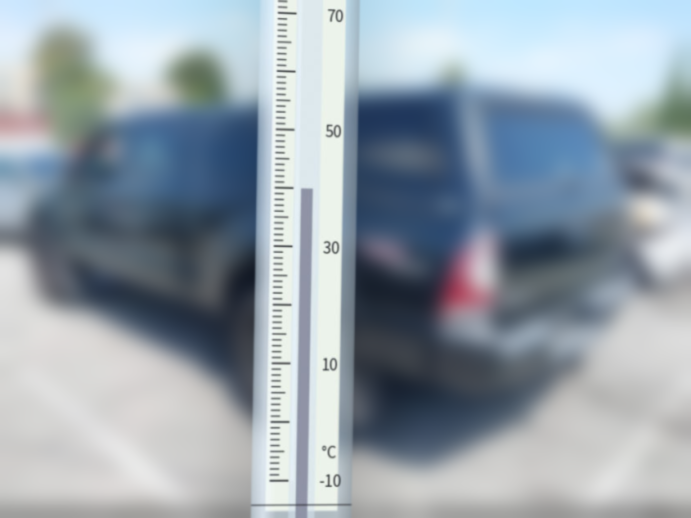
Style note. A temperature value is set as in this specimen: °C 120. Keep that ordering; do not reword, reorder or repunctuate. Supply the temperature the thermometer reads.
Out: °C 40
